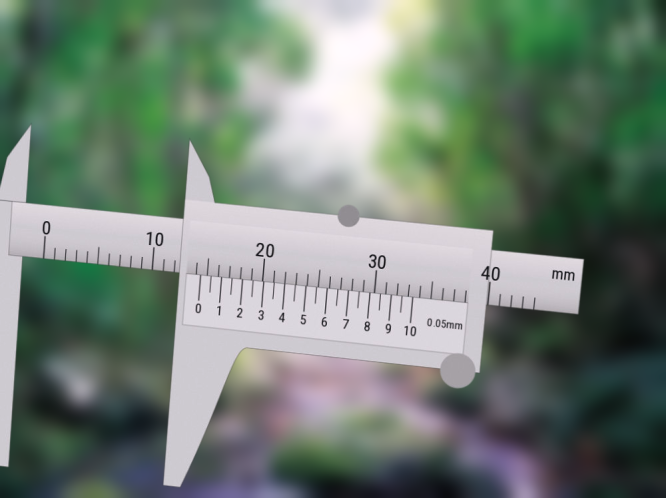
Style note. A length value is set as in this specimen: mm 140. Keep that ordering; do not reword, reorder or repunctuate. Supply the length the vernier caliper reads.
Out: mm 14.4
